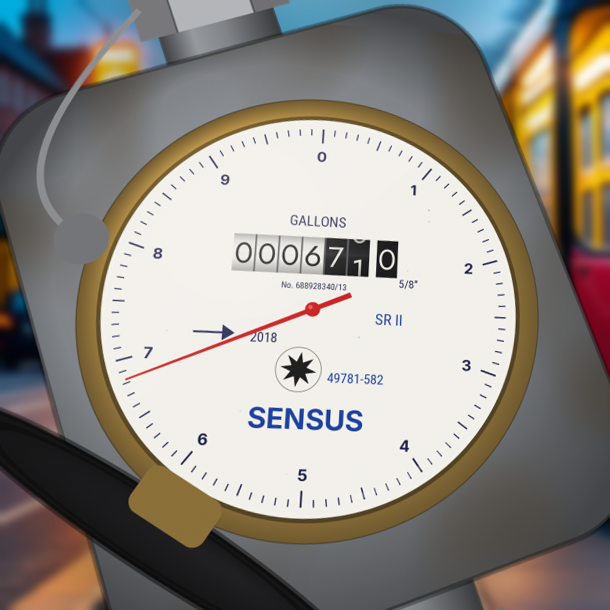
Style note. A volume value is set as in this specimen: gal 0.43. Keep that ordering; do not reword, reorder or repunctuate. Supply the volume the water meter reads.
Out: gal 6706.8
